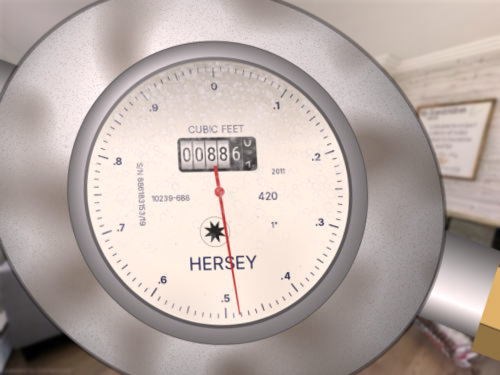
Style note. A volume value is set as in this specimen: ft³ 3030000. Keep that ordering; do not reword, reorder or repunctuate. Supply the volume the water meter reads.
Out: ft³ 8860.48
